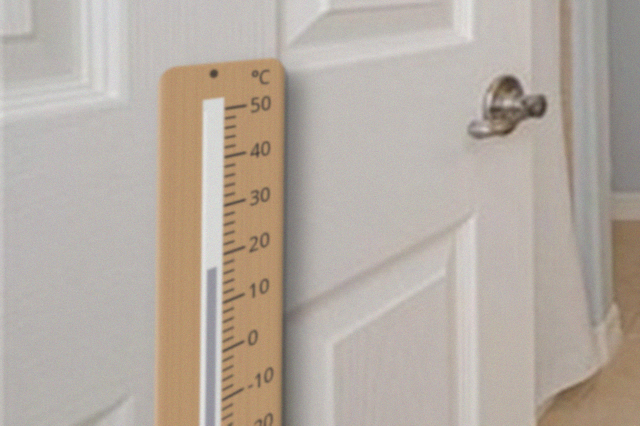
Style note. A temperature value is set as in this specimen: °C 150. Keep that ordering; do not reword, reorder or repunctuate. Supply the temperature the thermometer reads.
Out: °C 18
